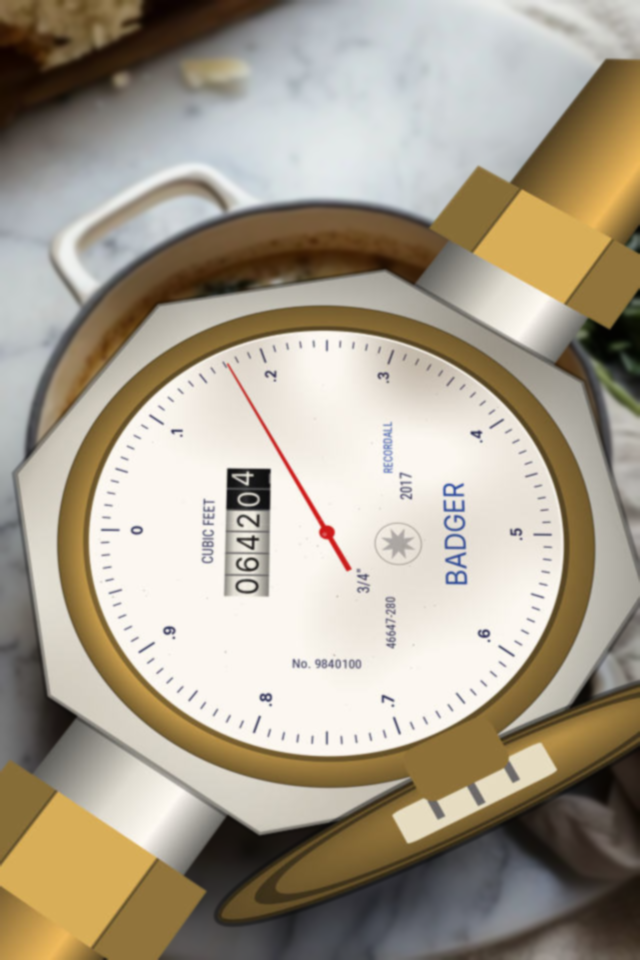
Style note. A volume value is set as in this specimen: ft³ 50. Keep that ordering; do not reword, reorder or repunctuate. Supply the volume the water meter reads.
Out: ft³ 64204.17
